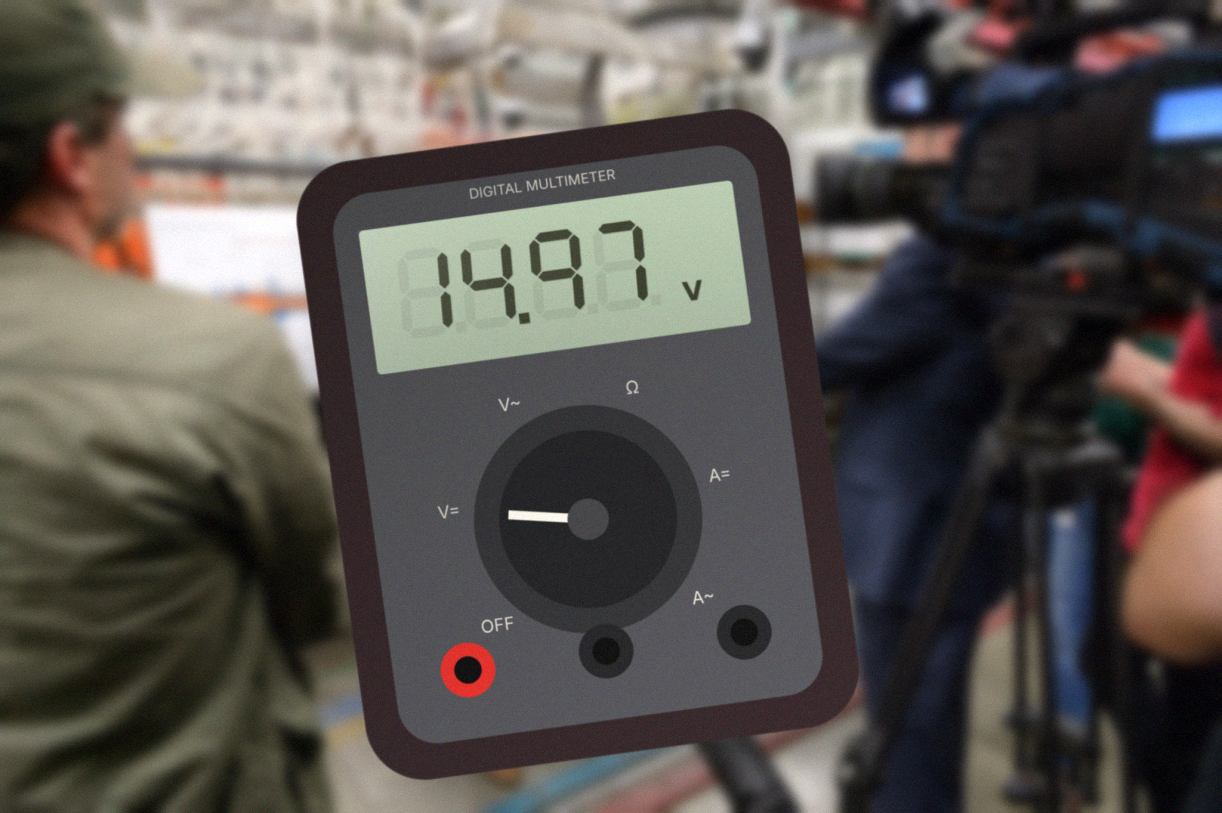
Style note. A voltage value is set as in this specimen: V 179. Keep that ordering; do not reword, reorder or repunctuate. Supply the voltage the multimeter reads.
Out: V 14.97
